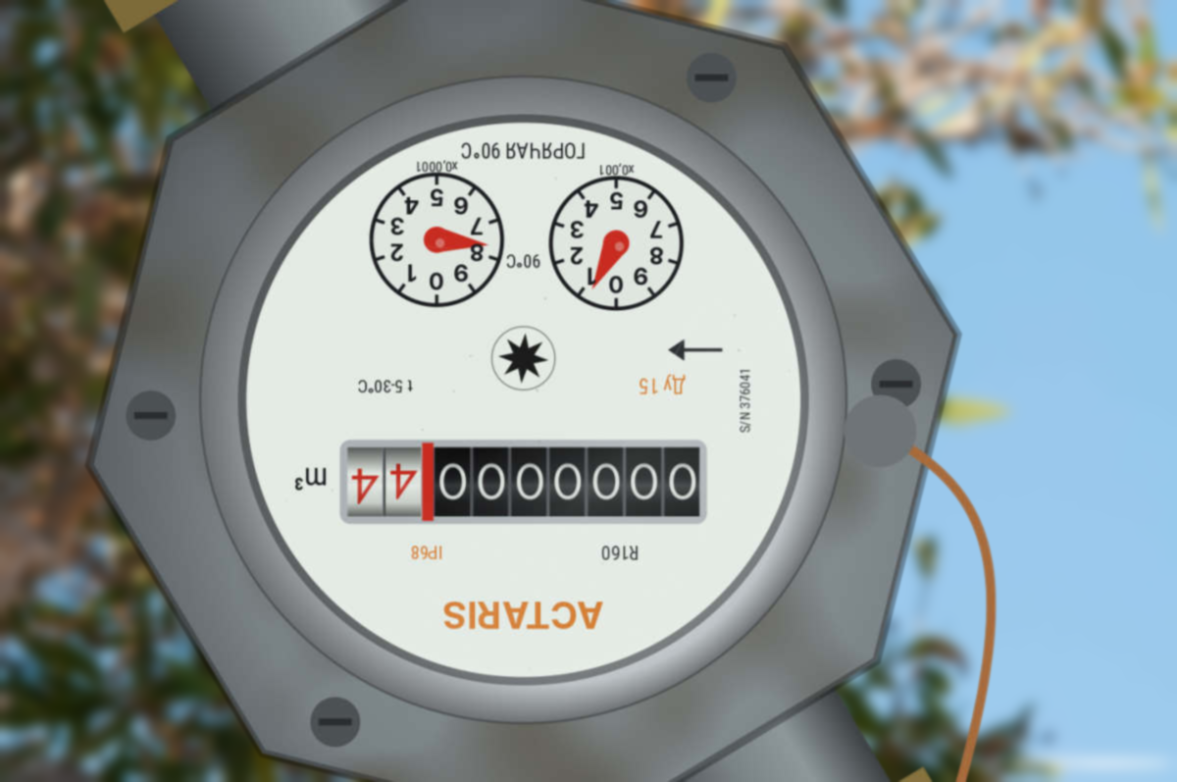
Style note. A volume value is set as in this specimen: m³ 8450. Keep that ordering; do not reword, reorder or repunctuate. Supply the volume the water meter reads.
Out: m³ 0.4407
